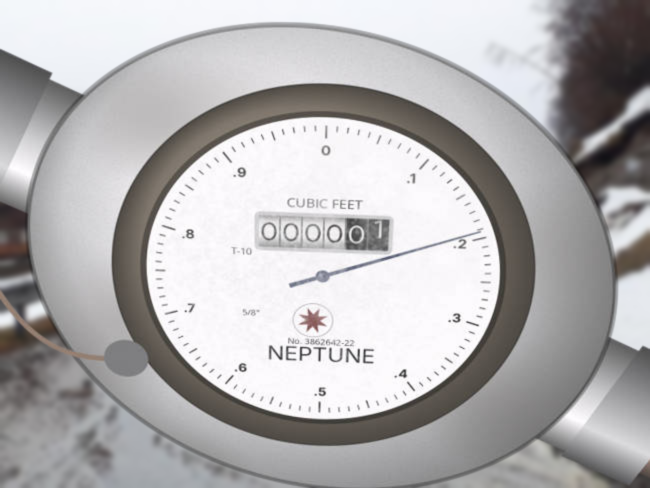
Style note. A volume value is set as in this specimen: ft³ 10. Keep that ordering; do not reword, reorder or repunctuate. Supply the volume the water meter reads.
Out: ft³ 1.19
